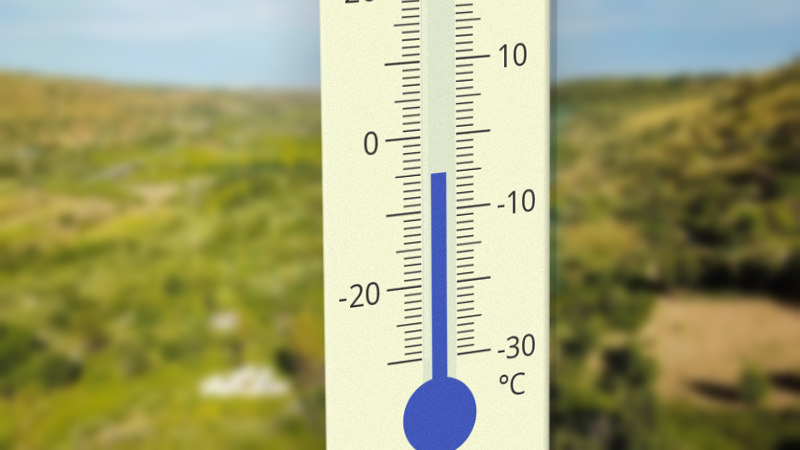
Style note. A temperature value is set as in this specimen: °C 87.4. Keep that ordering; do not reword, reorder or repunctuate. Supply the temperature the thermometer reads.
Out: °C -5
